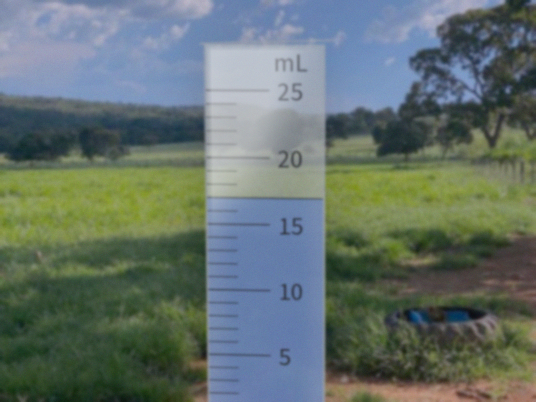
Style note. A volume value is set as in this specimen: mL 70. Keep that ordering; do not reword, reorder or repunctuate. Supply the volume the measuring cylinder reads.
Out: mL 17
